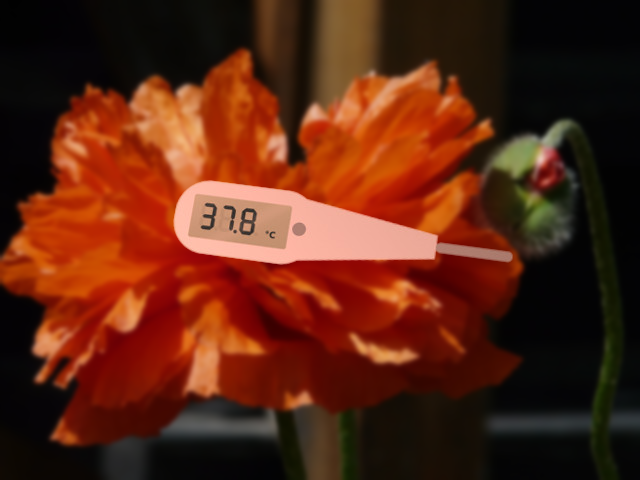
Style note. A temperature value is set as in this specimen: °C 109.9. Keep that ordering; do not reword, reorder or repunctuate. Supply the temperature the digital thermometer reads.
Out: °C 37.8
